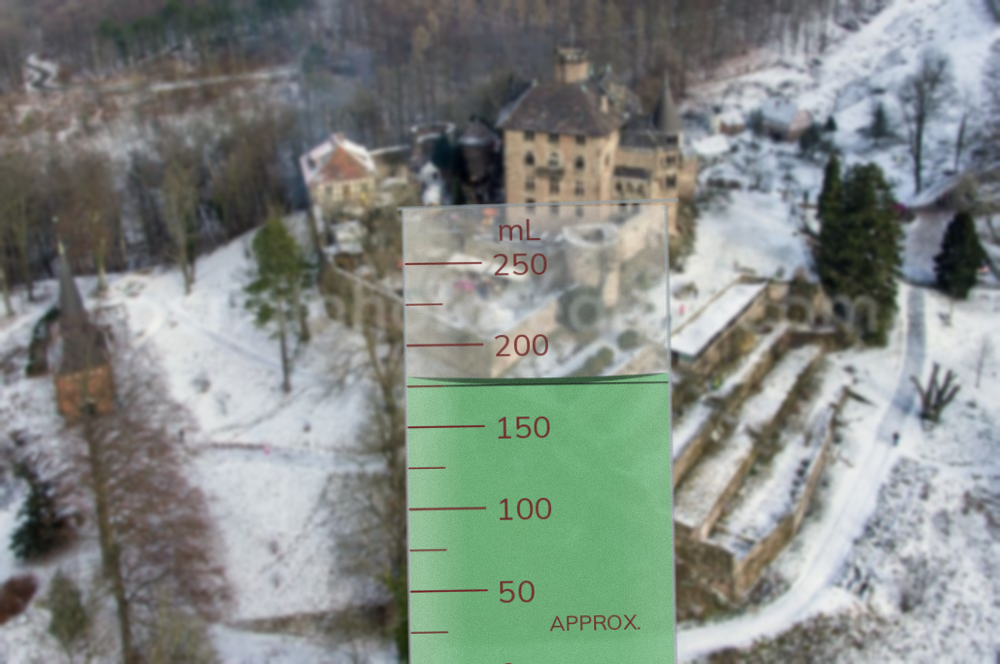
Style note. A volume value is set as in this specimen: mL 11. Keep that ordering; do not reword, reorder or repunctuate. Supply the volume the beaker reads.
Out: mL 175
